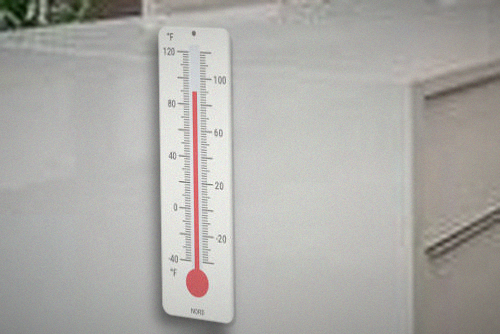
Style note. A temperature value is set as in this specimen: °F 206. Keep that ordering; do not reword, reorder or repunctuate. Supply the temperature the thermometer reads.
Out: °F 90
